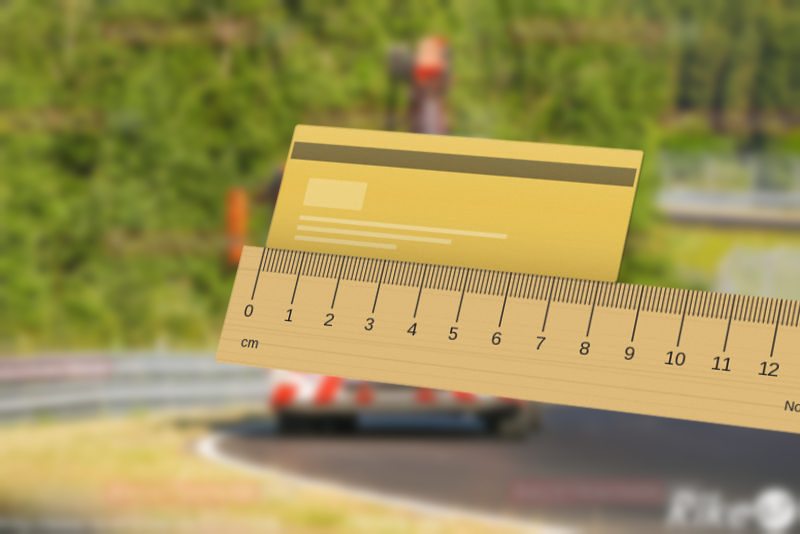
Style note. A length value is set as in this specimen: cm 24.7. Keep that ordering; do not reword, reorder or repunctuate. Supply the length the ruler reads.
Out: cm 8.4
